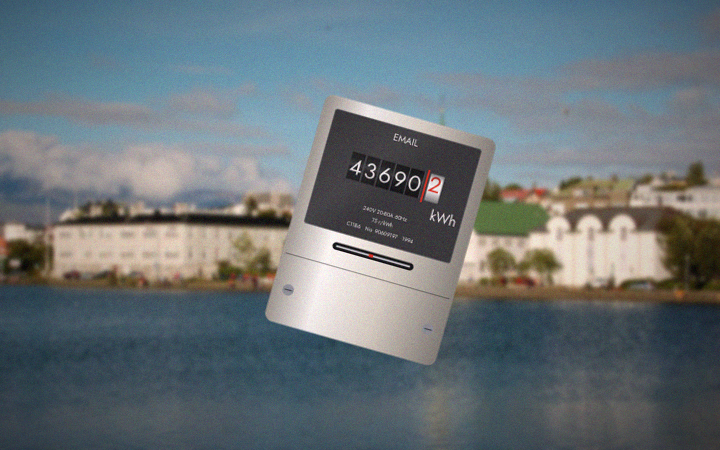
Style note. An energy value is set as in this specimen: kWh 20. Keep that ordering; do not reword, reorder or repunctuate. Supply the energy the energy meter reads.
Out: kWh 43690.2
